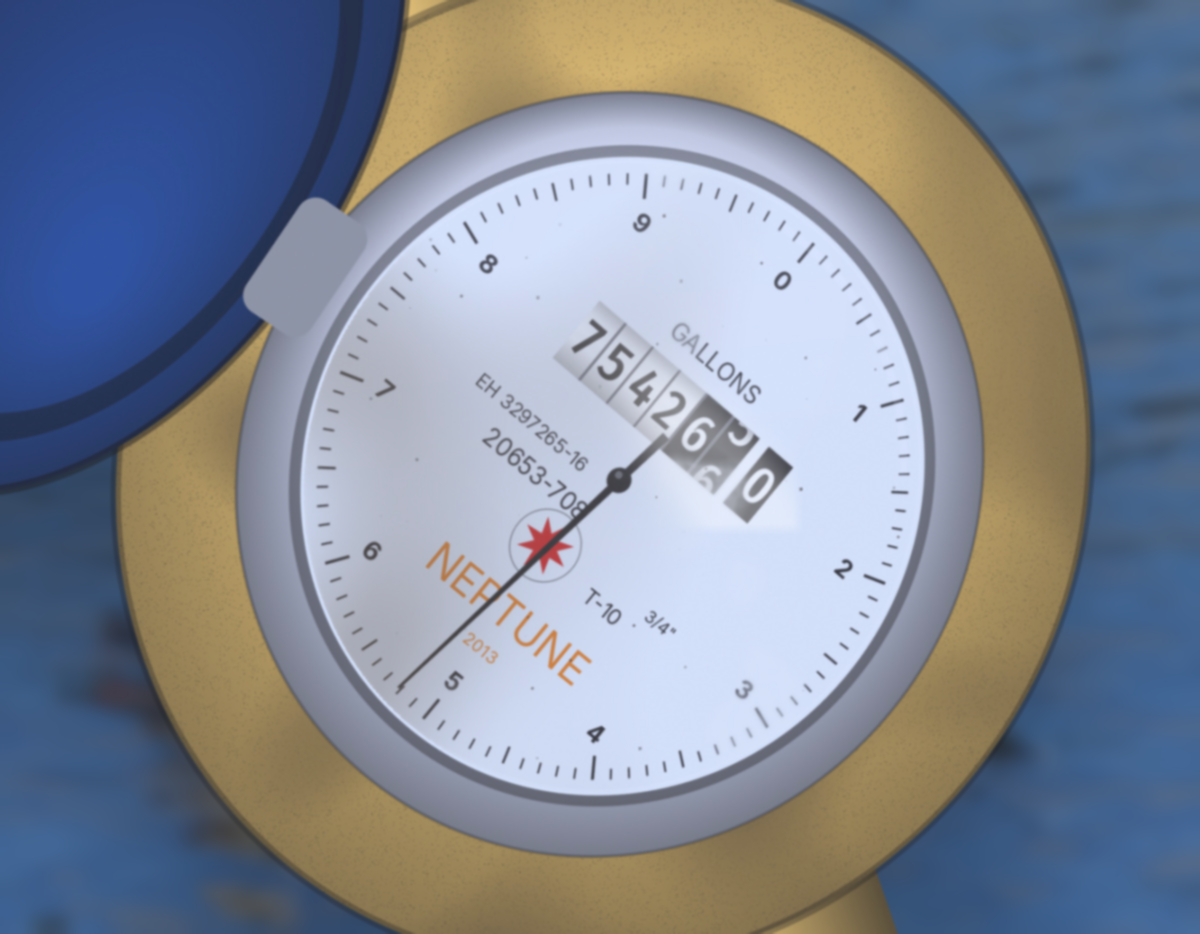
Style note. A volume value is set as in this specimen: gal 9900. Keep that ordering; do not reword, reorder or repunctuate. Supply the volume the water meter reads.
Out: gal 7542655.2
